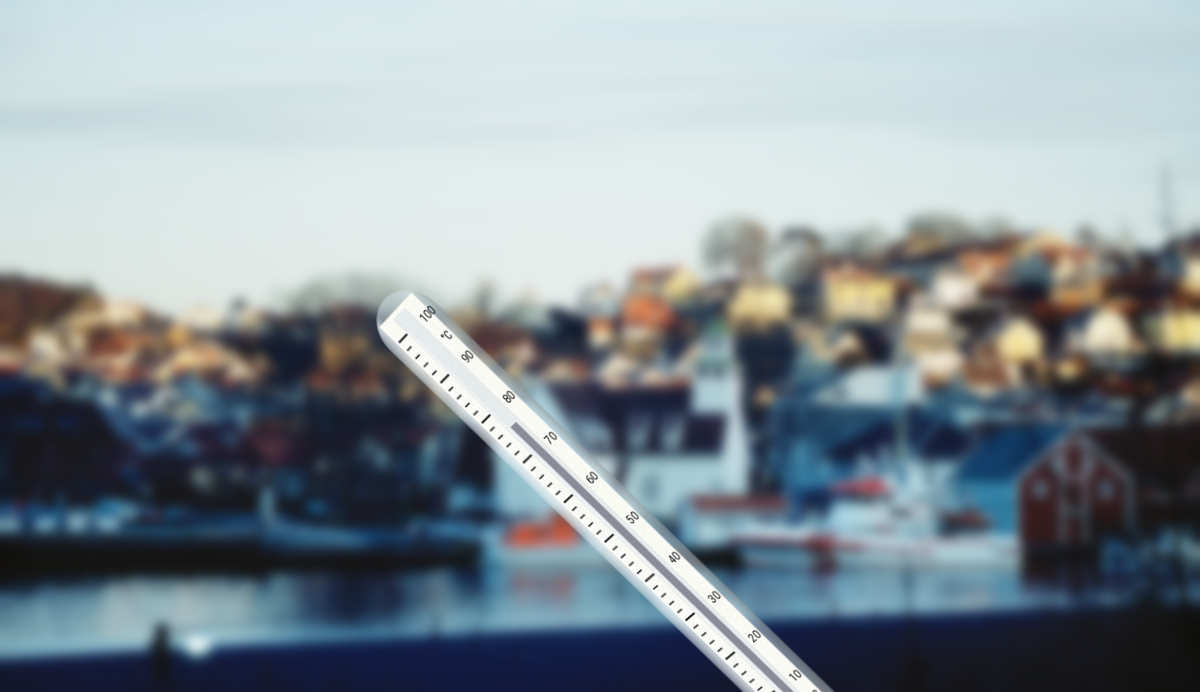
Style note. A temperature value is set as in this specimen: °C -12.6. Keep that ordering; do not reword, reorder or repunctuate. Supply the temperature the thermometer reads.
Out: °C 76
